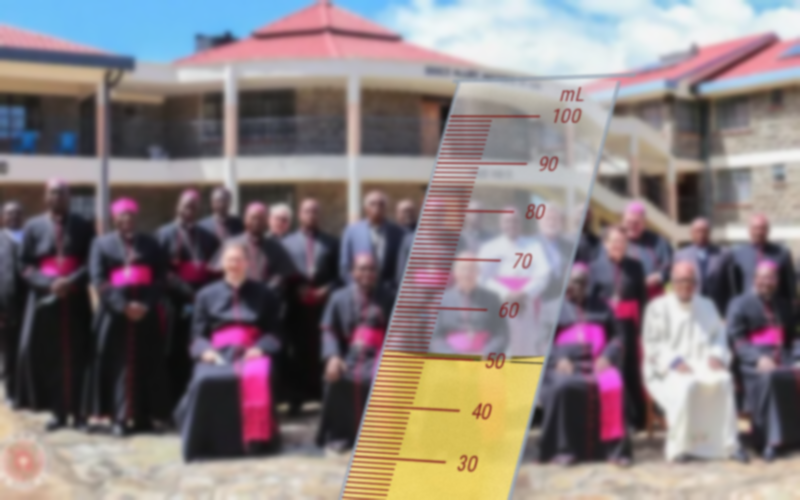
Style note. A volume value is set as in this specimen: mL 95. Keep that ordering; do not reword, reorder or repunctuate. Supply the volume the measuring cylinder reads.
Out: mL 50
